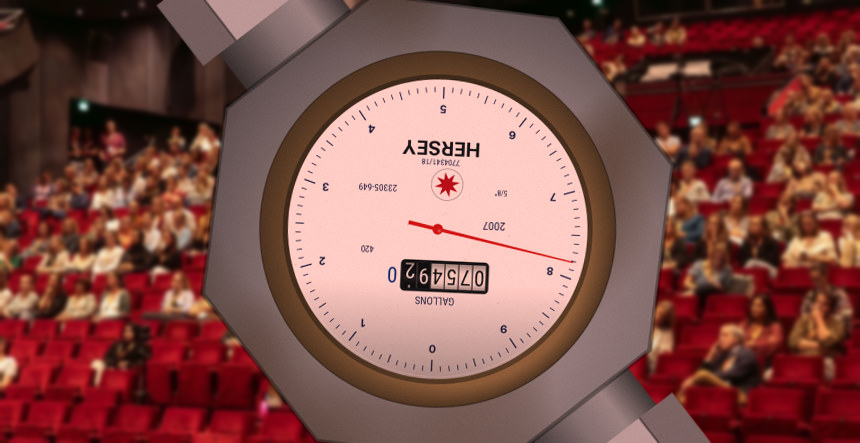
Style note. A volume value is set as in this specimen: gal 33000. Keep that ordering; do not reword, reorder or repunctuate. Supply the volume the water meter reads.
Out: gal 754917.8
